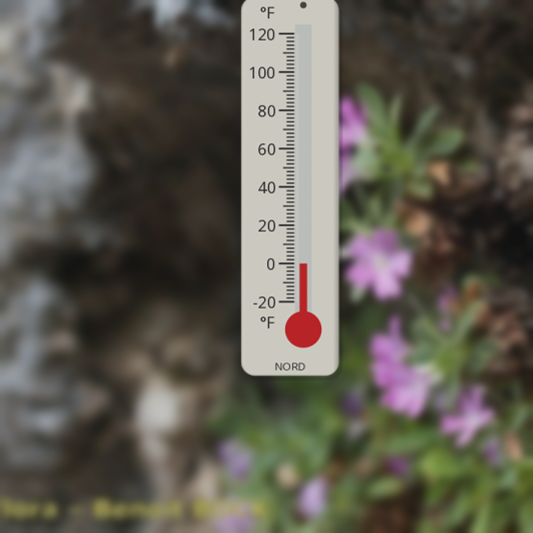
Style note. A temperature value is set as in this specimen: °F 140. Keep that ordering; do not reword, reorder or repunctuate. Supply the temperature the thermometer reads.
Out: °F 0
